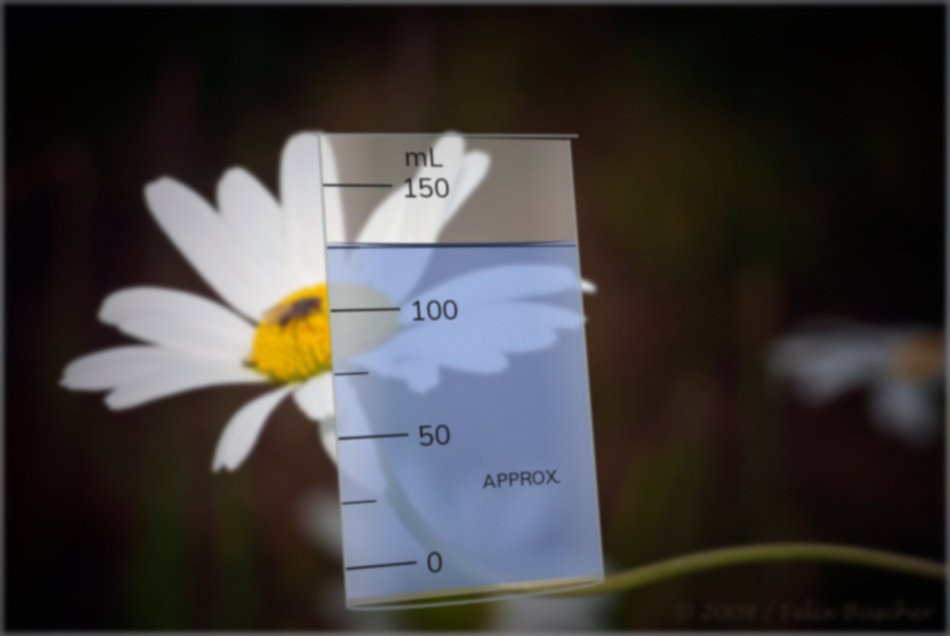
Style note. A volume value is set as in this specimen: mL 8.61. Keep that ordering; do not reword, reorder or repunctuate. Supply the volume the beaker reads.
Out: mL 125
